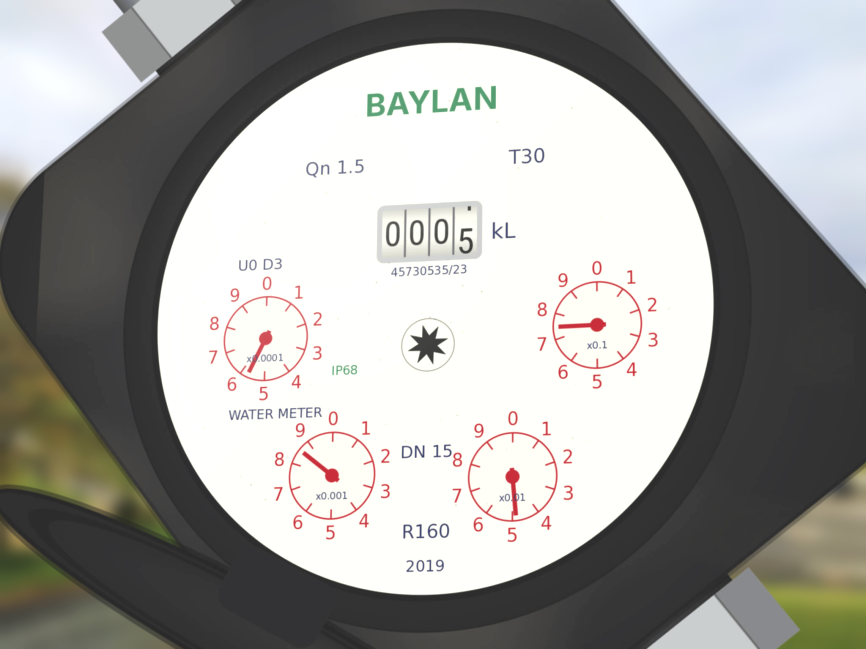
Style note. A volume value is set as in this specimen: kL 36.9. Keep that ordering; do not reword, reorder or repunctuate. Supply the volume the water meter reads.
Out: kL 4.7485
